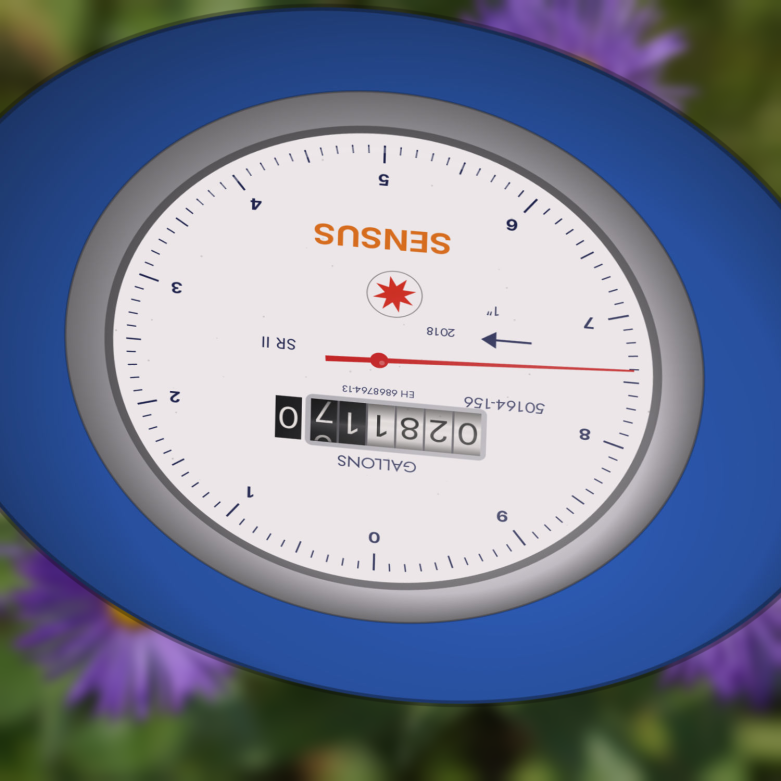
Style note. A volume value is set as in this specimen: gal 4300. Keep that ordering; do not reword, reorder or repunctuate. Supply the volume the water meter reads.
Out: gal 281167.4
